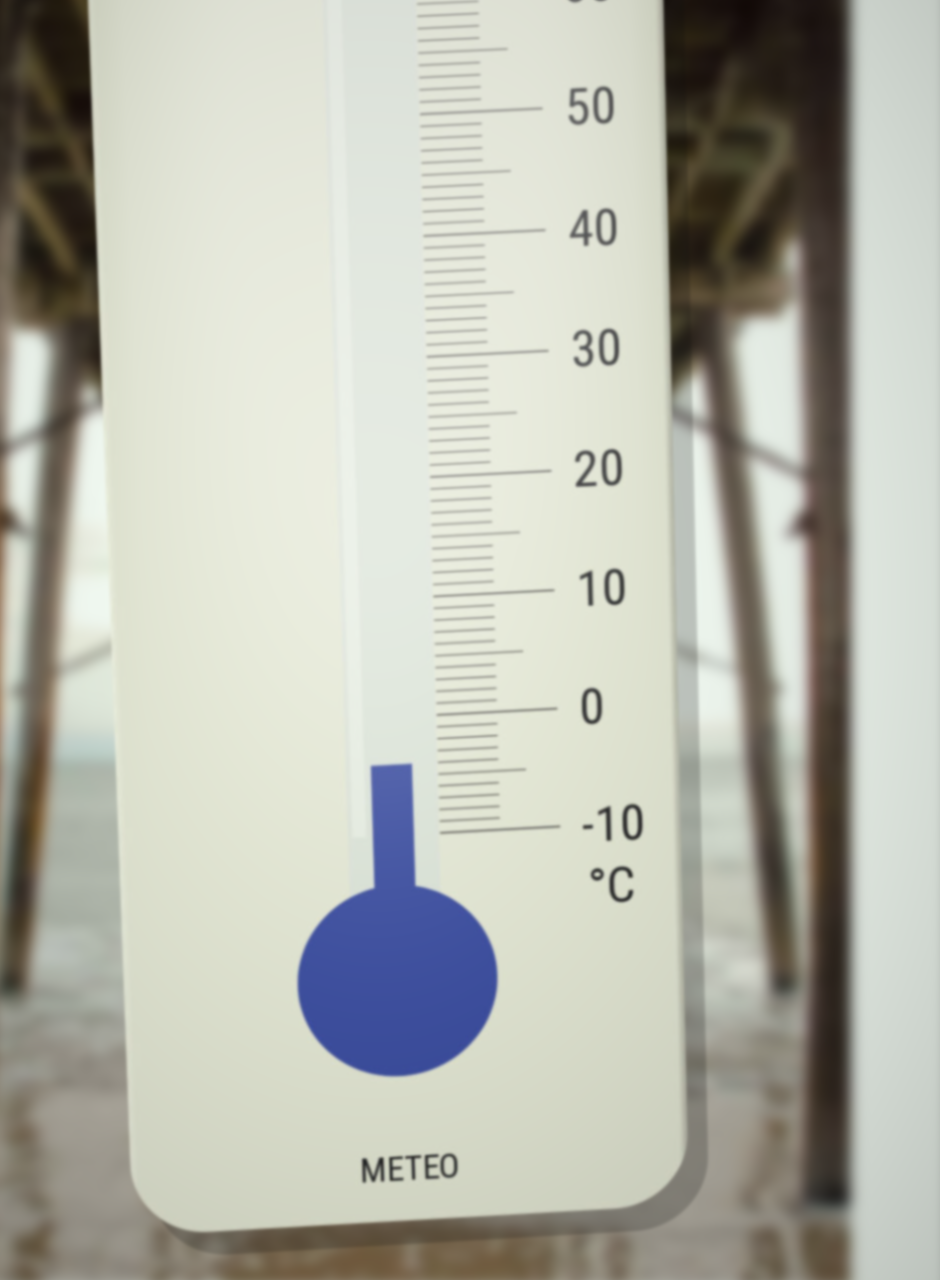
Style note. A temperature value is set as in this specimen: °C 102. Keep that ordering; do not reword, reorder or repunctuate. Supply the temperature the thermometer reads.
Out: °C -4
